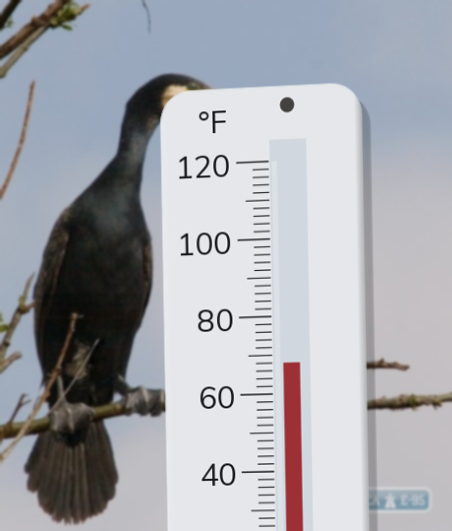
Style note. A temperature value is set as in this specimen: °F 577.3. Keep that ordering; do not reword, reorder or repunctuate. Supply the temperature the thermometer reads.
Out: °F 68
